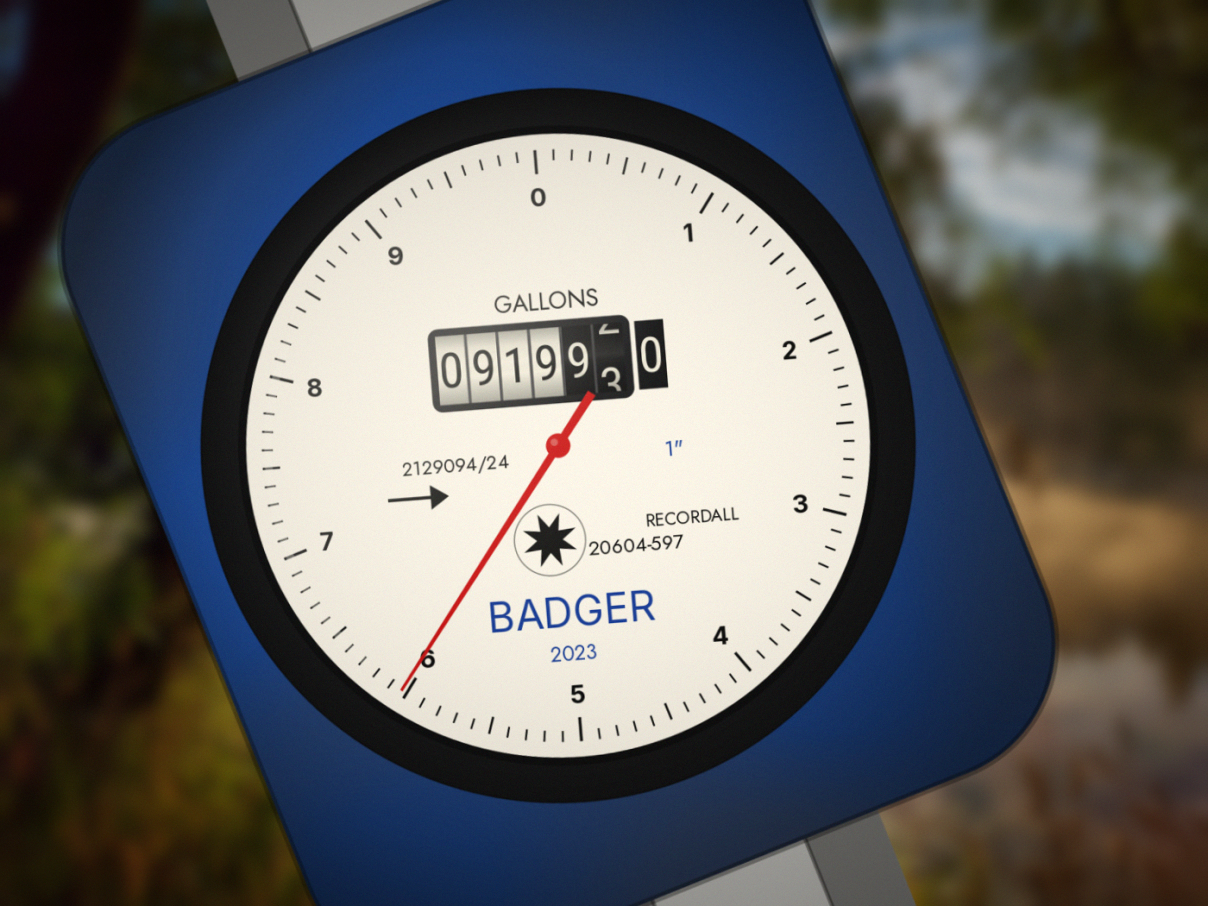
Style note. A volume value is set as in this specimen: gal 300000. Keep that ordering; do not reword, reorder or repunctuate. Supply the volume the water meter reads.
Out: gal 919926.0
